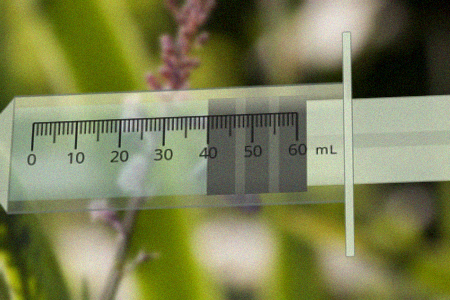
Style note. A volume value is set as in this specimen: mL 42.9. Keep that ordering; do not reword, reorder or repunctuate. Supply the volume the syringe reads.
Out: mL 40
